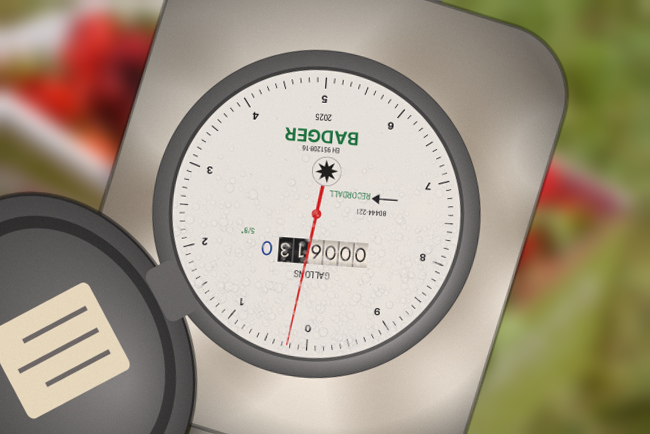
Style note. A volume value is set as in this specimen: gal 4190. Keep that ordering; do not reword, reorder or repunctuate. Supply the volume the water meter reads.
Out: gal 6130.2
